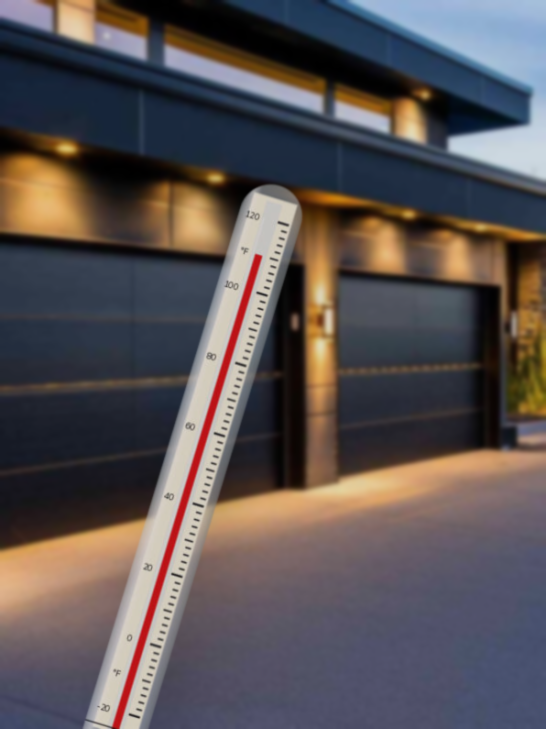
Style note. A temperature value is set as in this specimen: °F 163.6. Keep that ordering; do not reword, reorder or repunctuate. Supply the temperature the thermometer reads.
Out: °F 110
